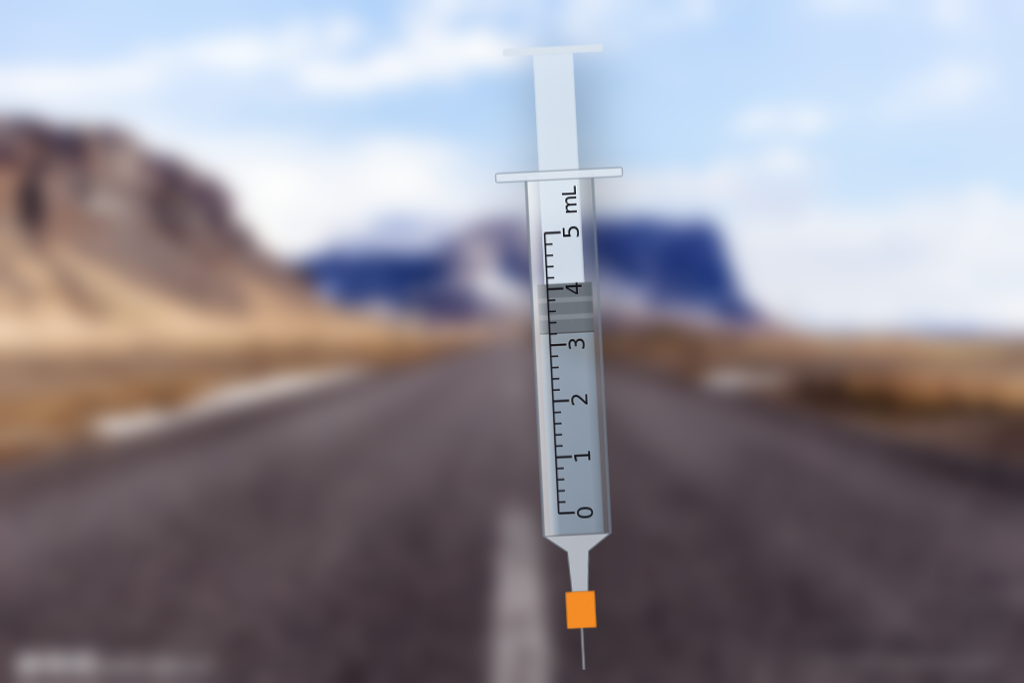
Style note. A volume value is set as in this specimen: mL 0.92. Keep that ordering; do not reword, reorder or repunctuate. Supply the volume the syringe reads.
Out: mL 3.2
